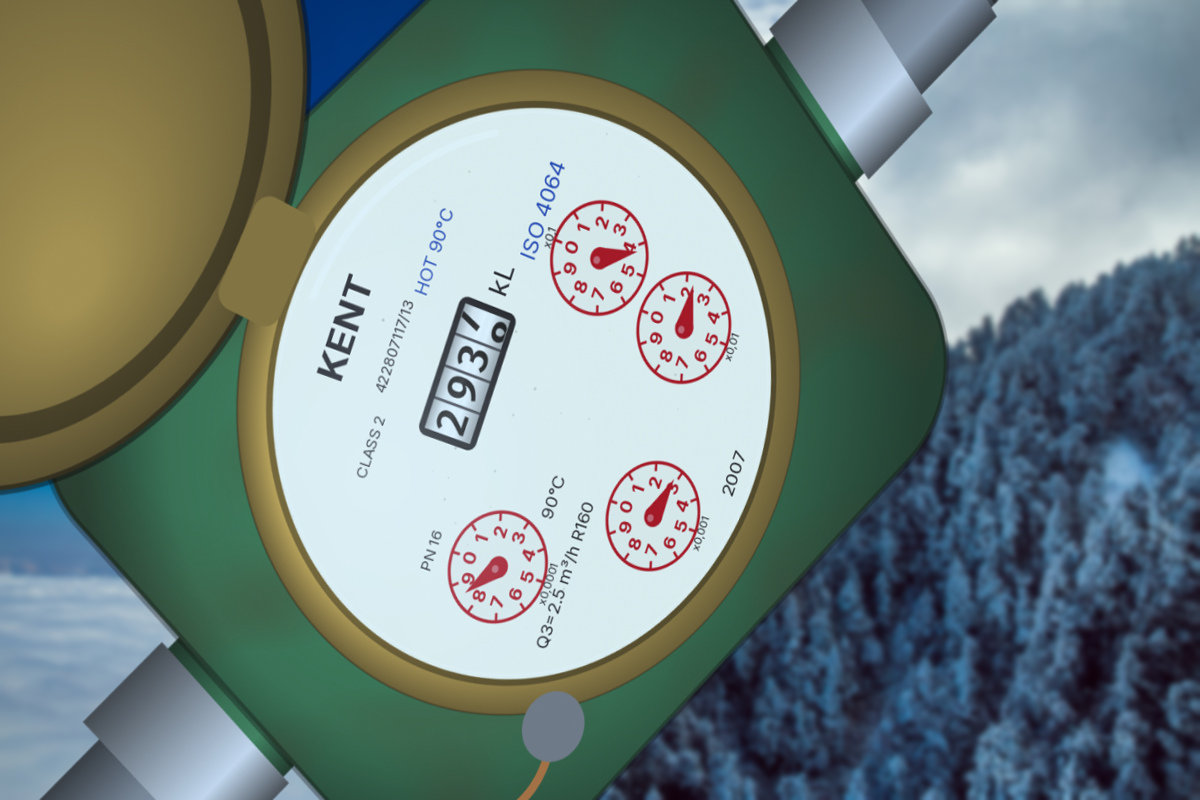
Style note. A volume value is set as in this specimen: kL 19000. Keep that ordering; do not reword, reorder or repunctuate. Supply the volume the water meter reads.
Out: kL 2937.4228
